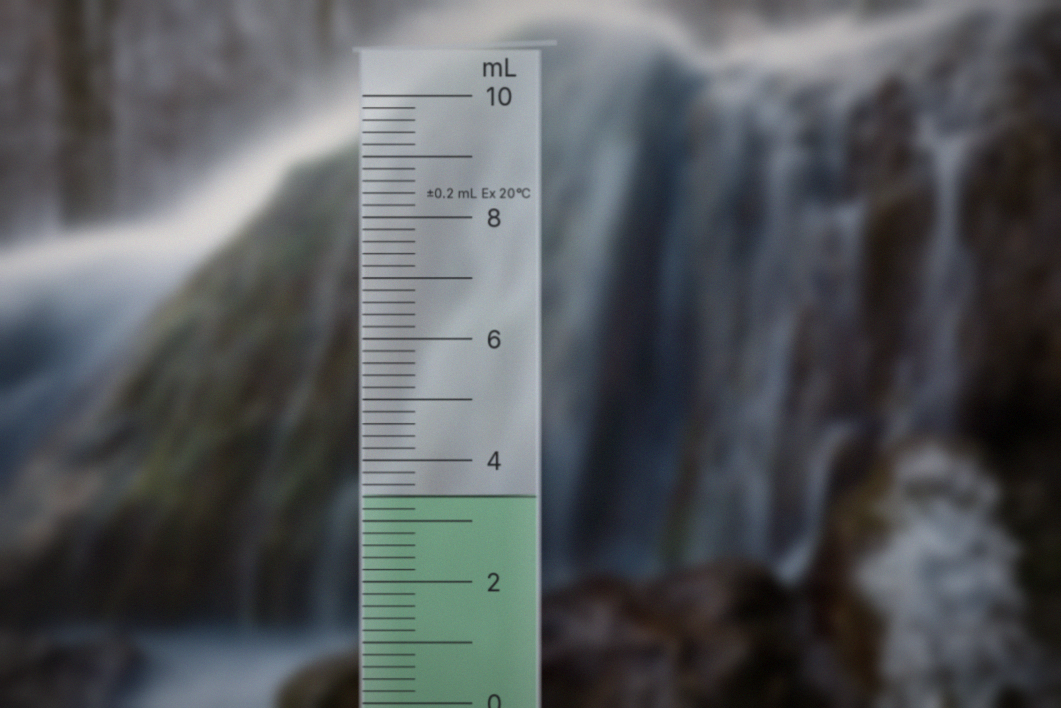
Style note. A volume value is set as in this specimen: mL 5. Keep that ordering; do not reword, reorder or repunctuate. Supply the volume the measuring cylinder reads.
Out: mL 3.4
